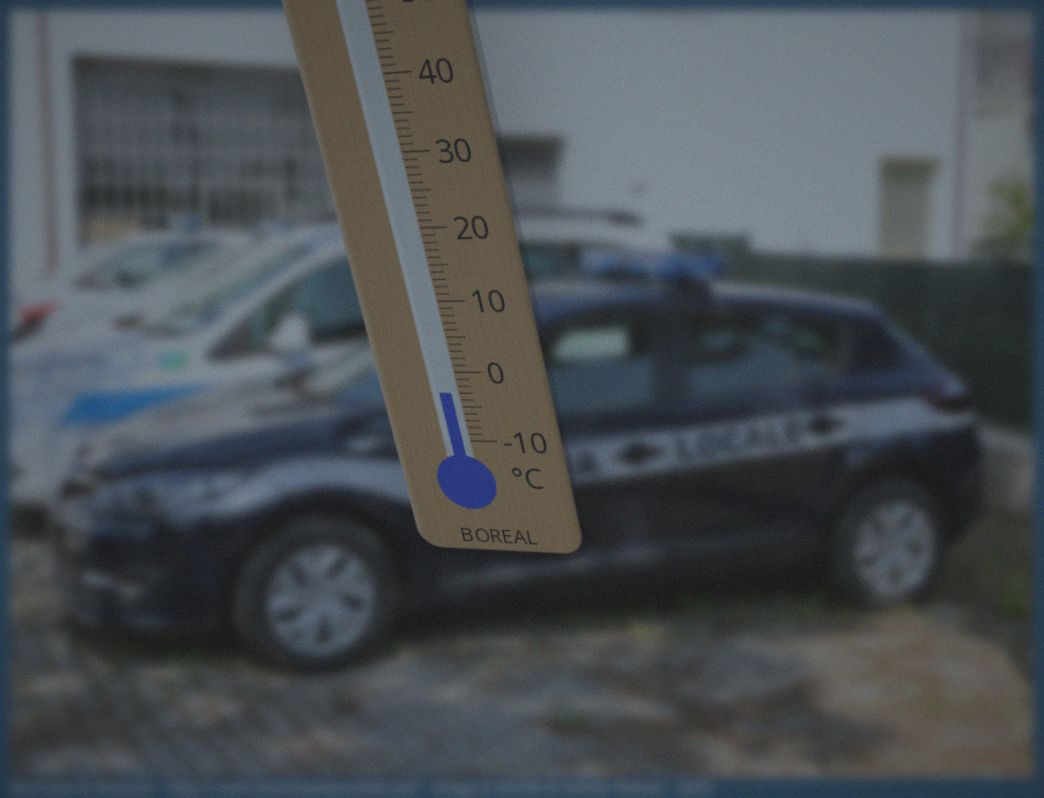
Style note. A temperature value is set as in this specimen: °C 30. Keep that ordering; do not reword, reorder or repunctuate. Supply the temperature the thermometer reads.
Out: °C -3
